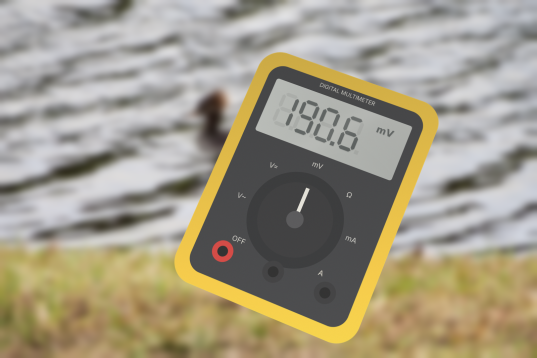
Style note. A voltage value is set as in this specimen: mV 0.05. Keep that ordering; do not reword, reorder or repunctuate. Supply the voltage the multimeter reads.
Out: mV 190.6
